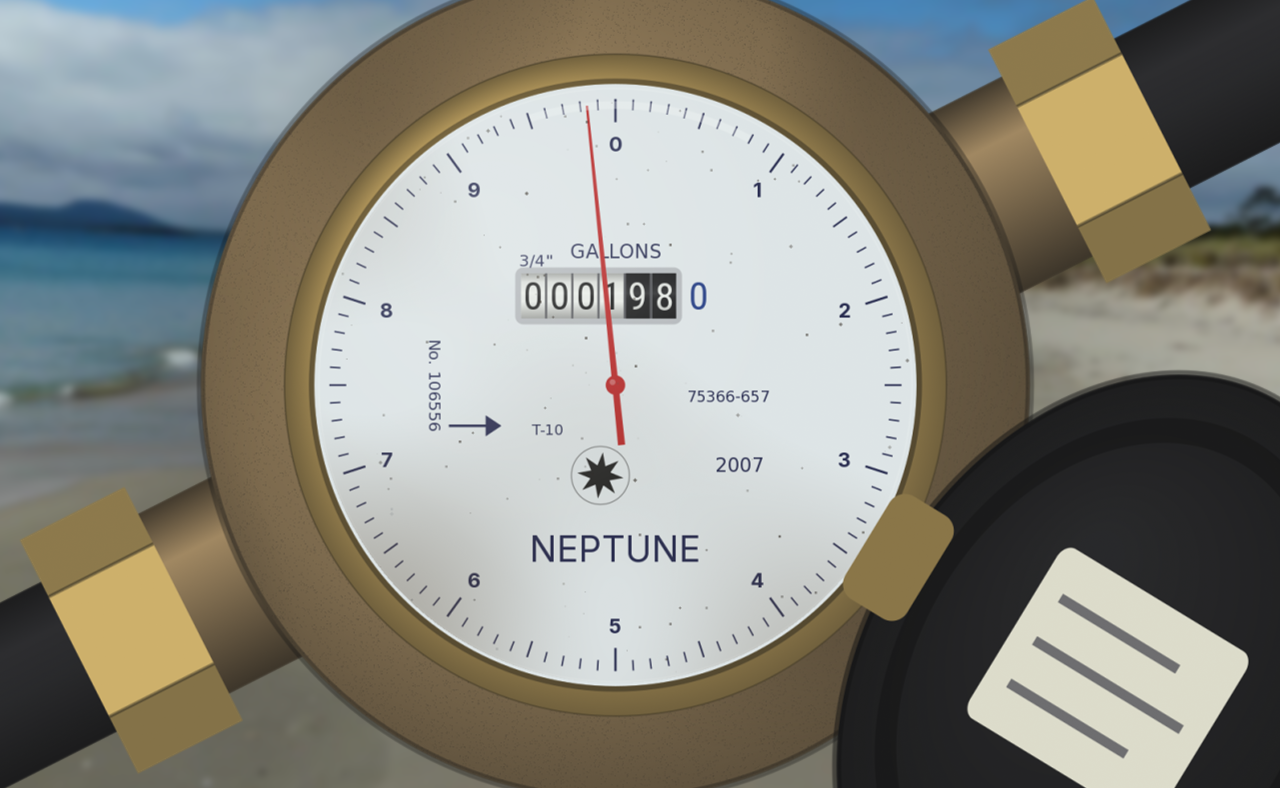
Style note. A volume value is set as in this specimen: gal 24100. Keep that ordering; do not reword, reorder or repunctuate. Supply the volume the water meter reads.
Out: gal 1979.8
